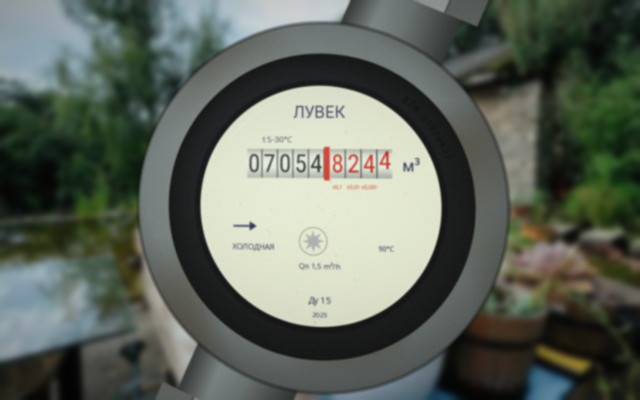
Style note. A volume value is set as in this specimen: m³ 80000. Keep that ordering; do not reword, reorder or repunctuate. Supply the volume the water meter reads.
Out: m³ 7054.8244
